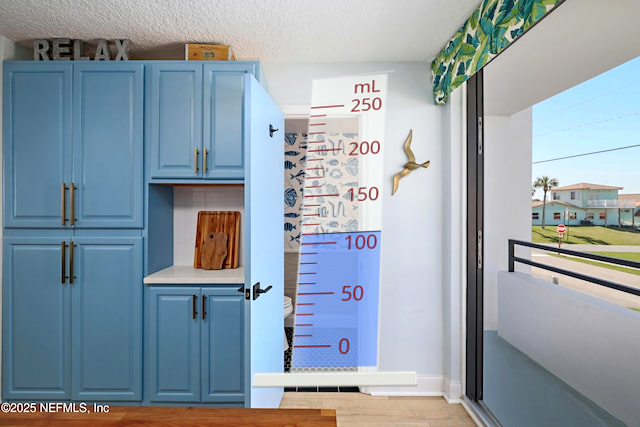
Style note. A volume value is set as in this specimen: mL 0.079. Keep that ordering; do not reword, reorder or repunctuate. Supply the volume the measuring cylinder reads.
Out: mL 110
